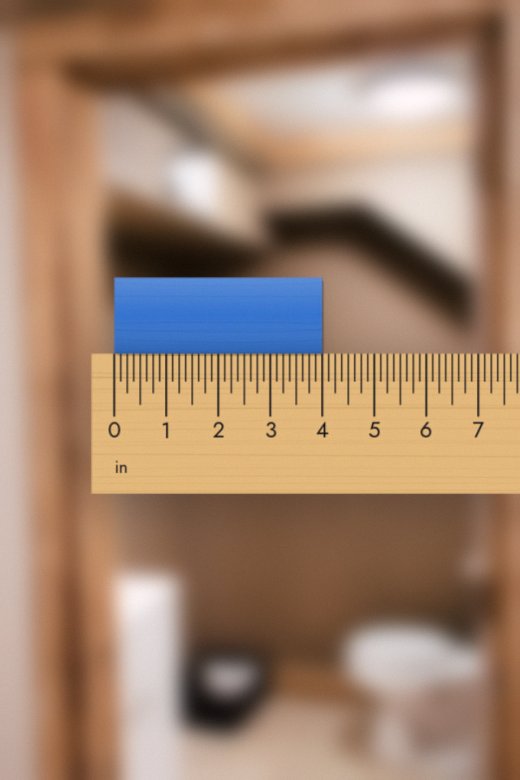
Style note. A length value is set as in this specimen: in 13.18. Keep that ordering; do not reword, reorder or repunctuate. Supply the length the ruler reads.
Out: in 4
